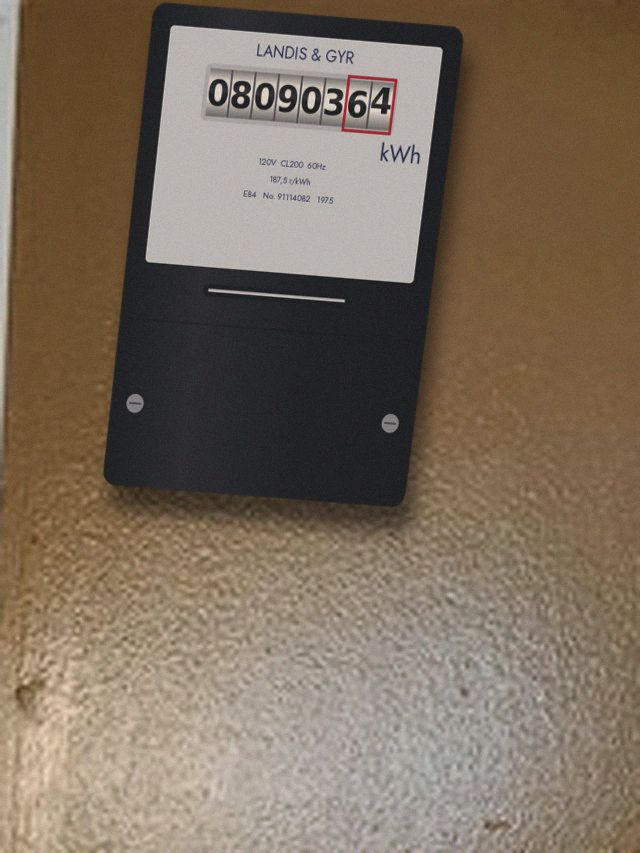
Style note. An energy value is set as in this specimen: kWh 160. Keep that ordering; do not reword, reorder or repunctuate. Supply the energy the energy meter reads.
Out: kWh 80903.64
